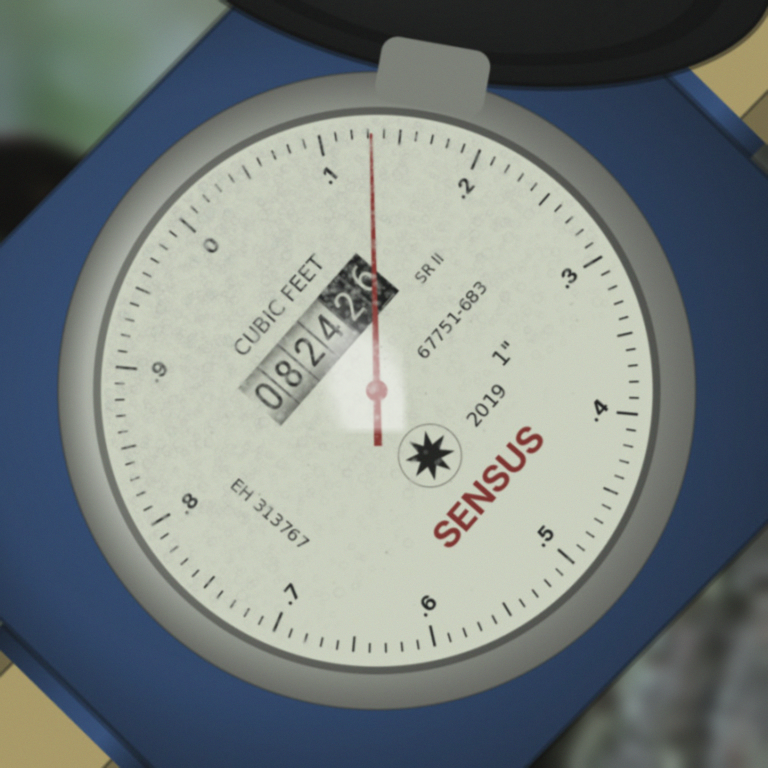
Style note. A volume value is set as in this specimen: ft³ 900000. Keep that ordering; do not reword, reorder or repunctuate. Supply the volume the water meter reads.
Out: ft³ 82426.13
